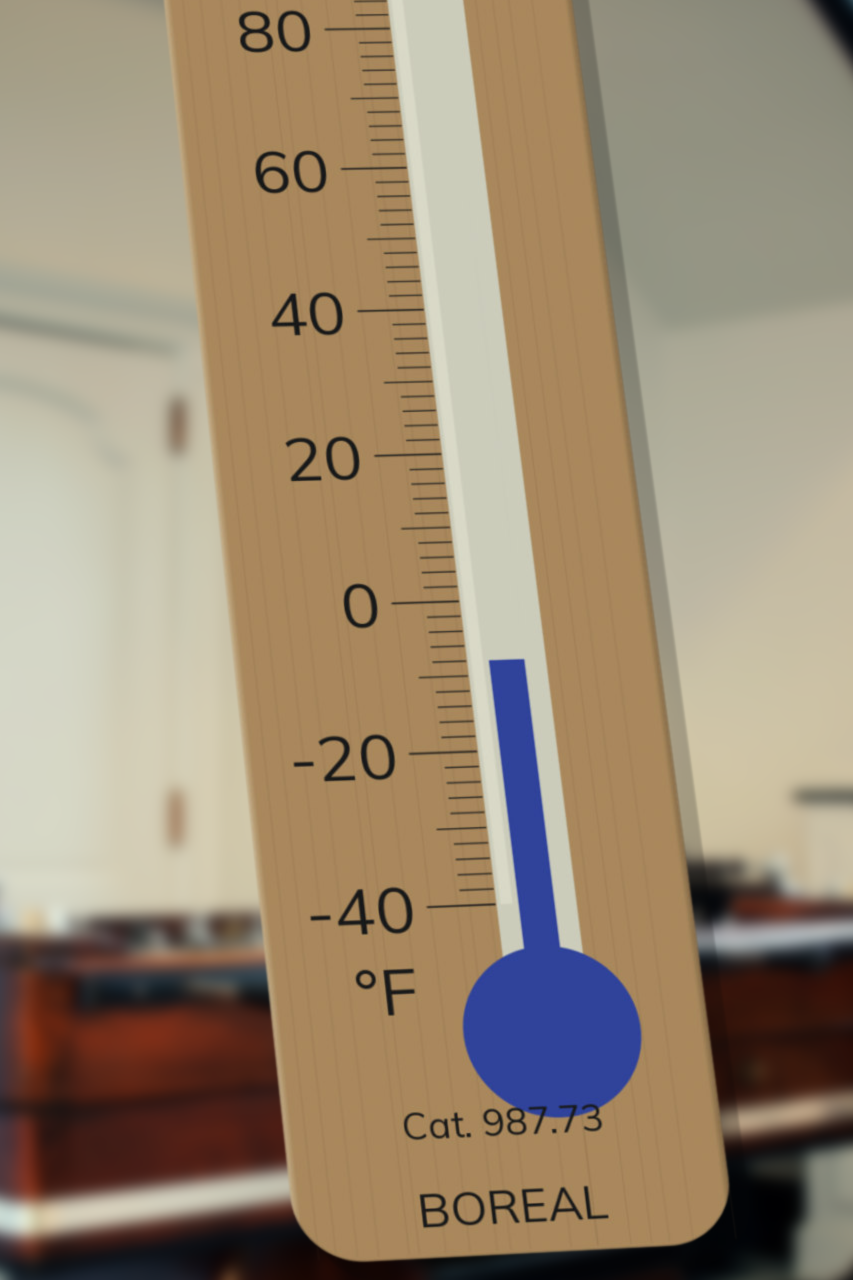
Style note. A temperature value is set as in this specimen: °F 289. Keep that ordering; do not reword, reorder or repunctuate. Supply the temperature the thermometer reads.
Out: °F -8
